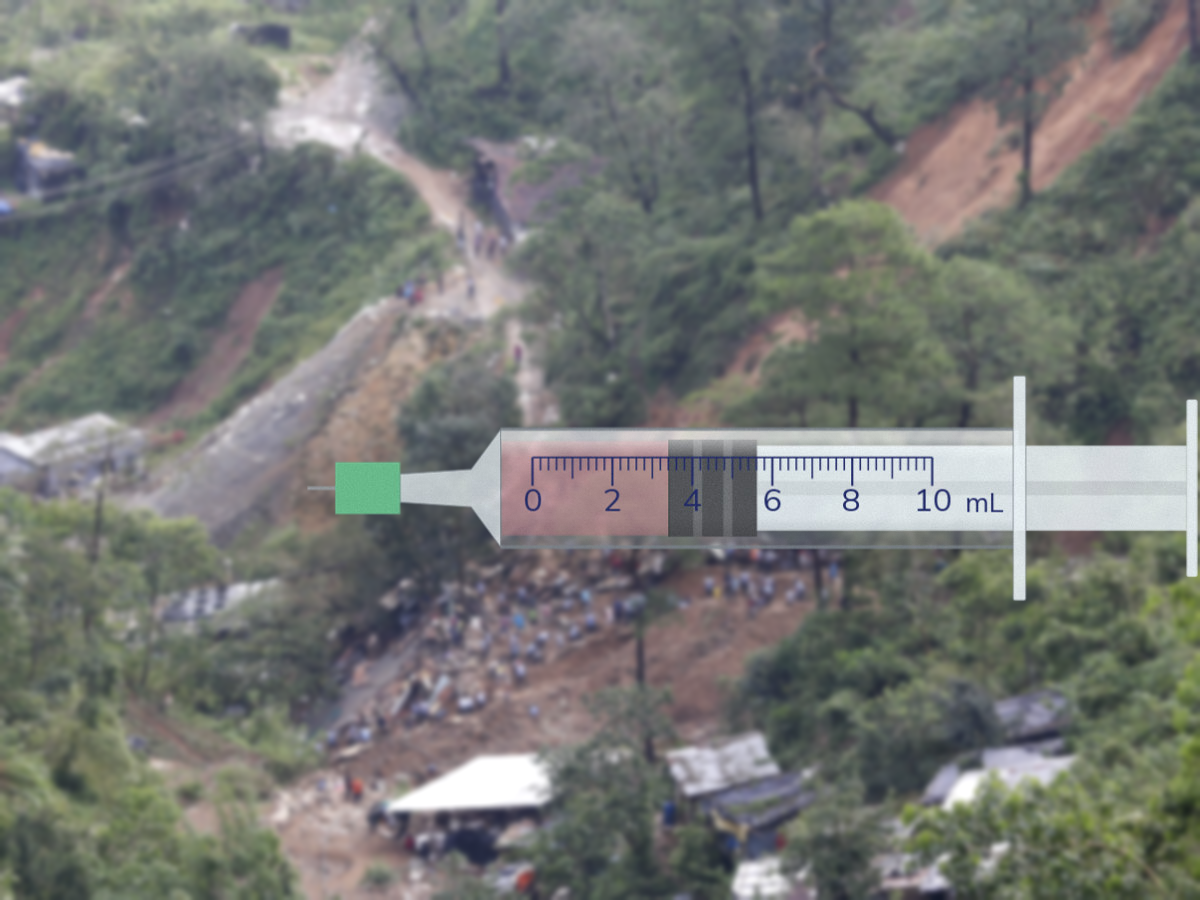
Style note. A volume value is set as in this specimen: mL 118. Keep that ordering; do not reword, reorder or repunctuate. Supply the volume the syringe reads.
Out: mL 3.4
